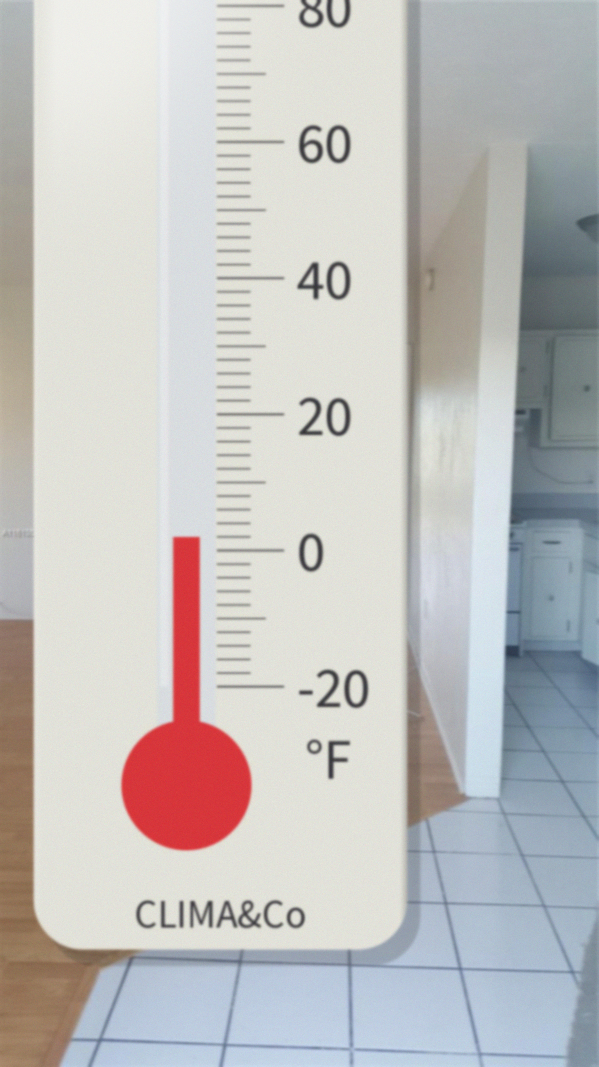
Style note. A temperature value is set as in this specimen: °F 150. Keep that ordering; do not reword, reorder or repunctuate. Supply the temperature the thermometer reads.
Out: °F 2
